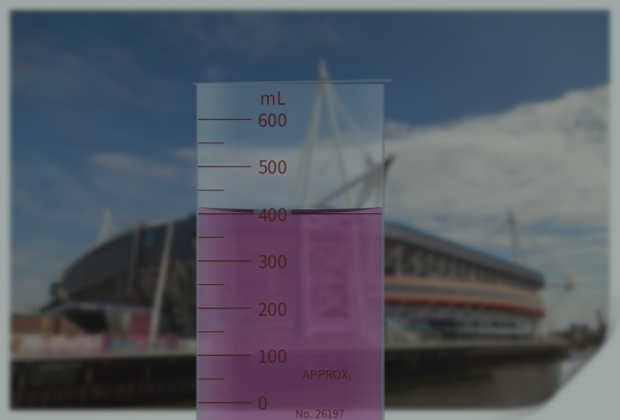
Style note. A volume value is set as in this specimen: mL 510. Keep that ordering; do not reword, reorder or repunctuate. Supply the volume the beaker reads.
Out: mL 400
